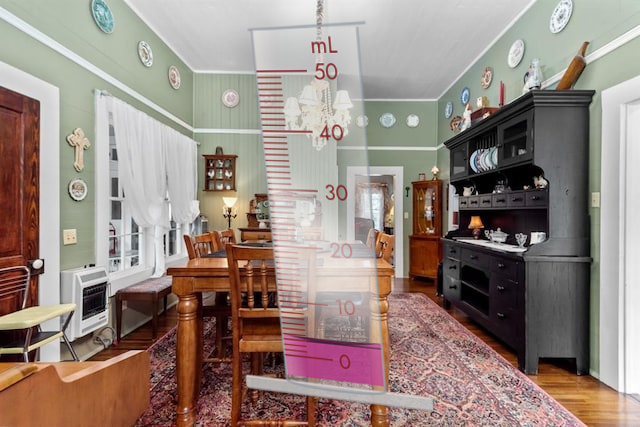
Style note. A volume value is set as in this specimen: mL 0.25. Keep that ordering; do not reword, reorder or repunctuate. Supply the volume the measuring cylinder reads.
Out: mL 3
